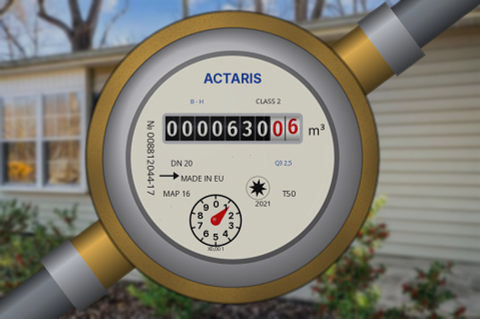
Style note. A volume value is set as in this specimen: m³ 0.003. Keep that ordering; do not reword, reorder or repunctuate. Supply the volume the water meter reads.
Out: m³ 630.061
